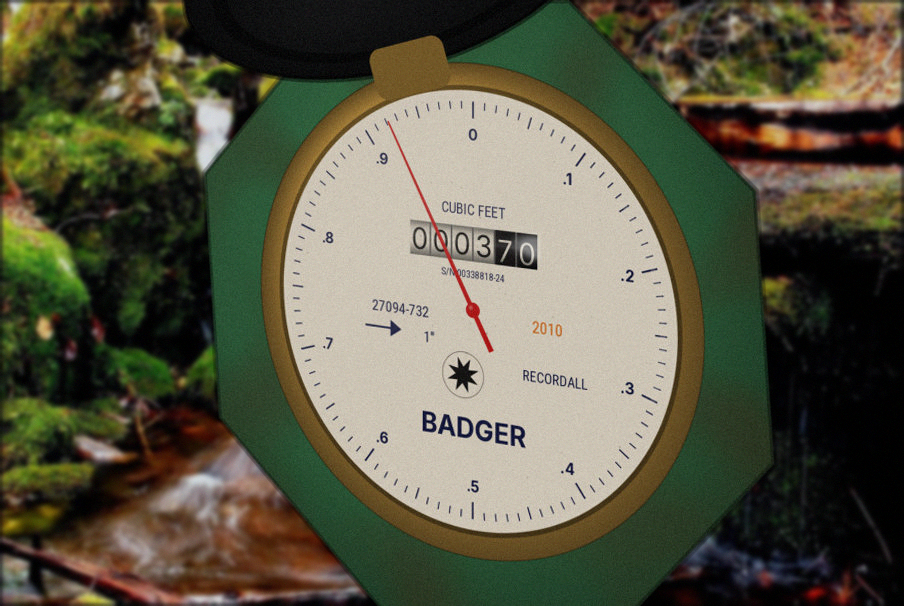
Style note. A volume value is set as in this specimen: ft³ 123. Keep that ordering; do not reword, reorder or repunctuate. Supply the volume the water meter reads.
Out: ft³ 369.92
